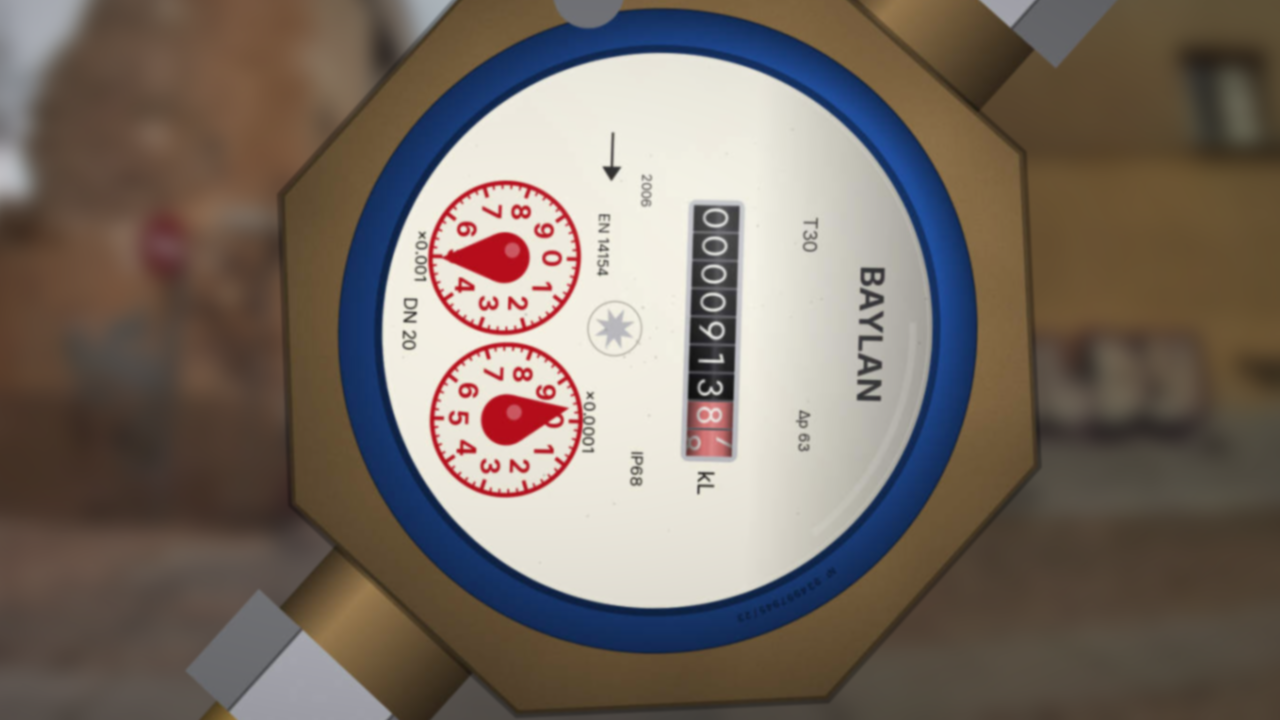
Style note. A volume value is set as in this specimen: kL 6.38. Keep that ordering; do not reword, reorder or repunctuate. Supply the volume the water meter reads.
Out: kL 913.8749
